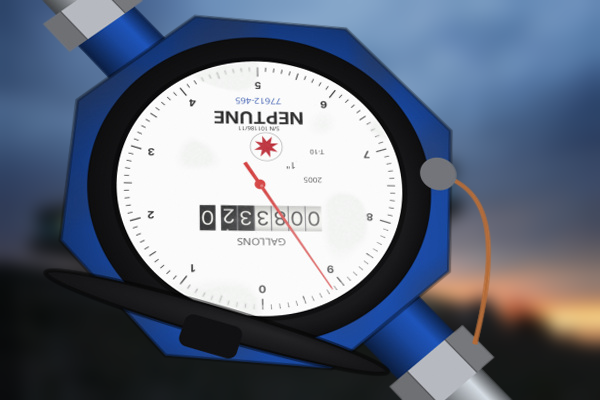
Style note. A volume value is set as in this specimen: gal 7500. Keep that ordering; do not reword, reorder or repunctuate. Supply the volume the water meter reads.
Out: gal 83319.1
